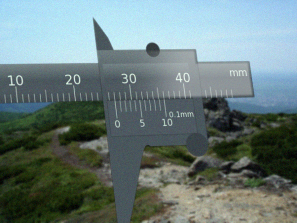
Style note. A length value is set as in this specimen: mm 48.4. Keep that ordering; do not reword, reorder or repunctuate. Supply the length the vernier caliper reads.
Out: mm 27.0
